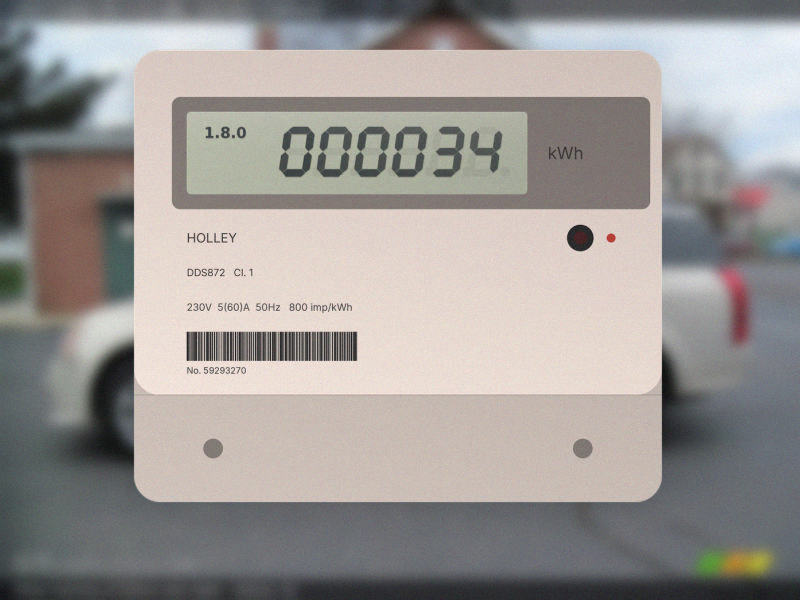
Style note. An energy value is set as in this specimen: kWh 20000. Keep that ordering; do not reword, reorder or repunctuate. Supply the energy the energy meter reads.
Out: kWh 34
